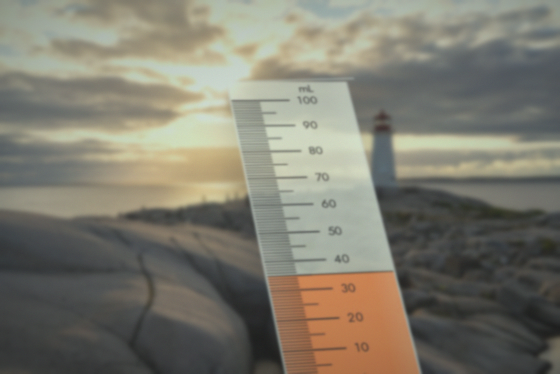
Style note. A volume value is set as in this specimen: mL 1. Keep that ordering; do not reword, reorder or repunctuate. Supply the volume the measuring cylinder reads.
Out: mL 35
